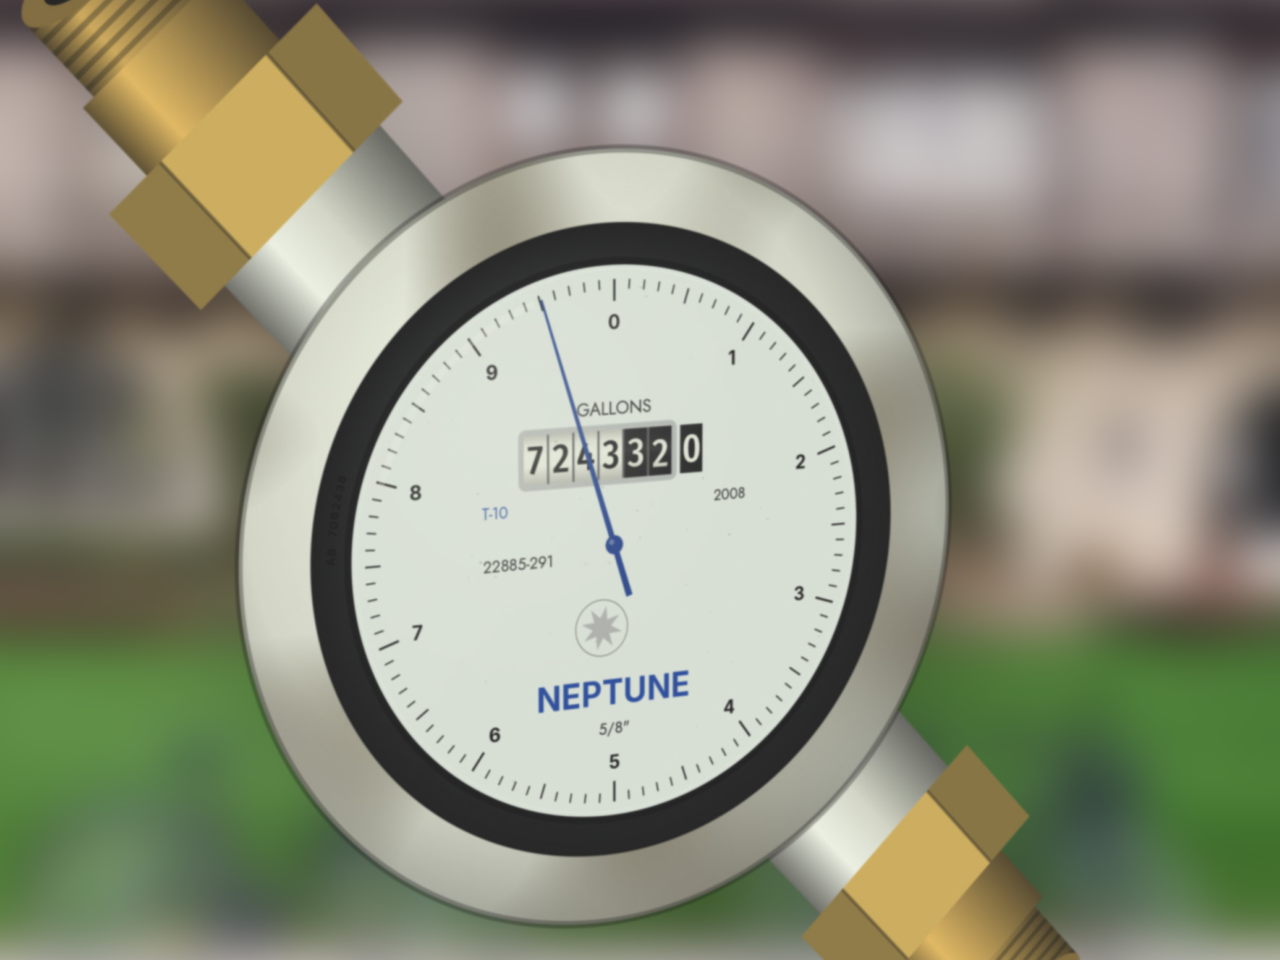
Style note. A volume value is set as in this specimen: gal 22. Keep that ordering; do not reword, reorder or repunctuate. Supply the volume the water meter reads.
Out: gal 7243319.5
